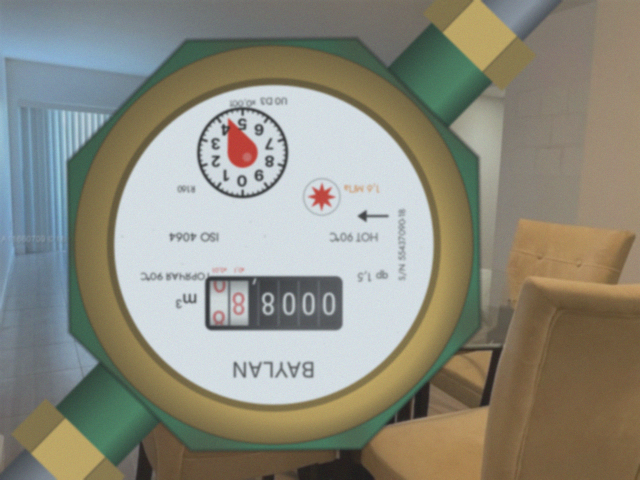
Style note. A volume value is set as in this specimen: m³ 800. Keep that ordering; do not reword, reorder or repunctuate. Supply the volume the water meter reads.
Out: m³ 8.884
